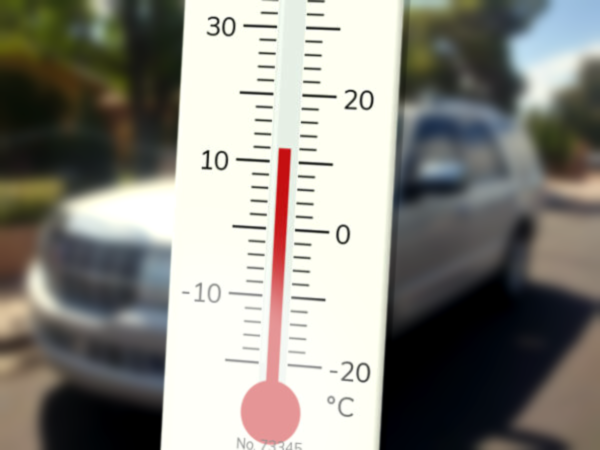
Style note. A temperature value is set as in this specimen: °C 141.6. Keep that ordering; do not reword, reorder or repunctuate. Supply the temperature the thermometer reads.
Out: °C 12
